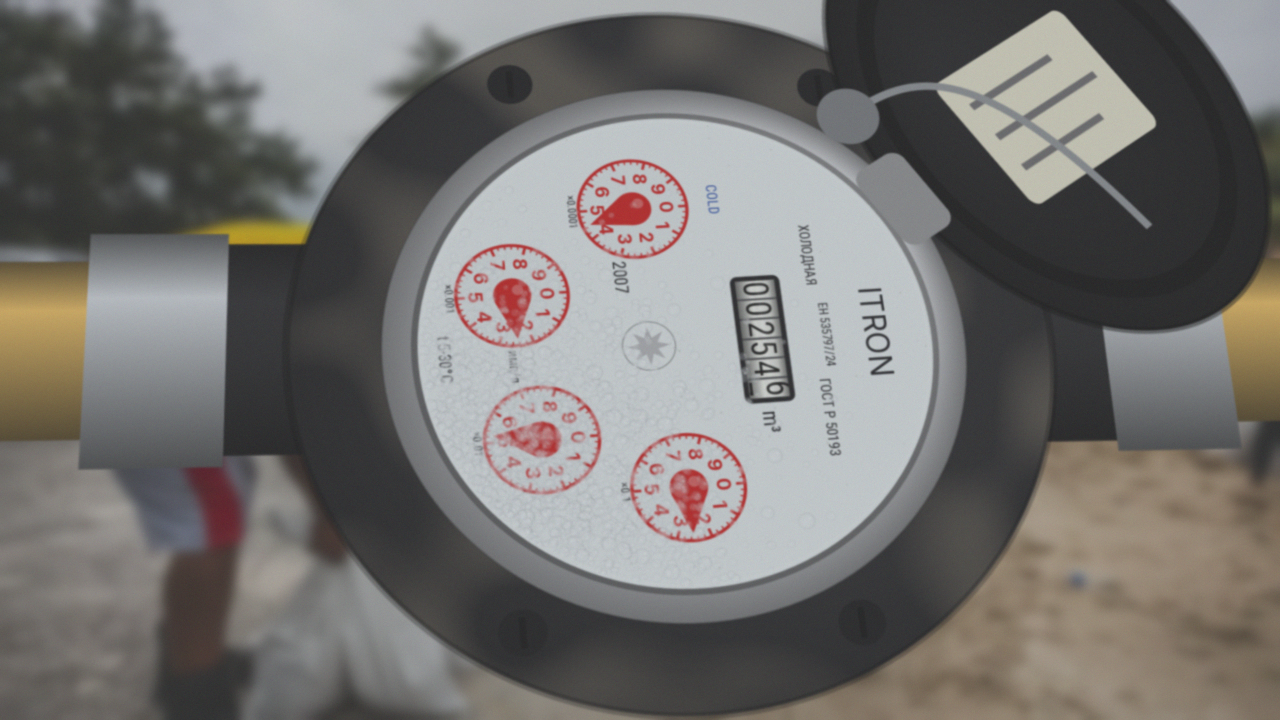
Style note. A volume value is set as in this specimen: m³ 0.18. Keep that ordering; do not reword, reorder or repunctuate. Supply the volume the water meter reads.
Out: m³ 2546.2524
